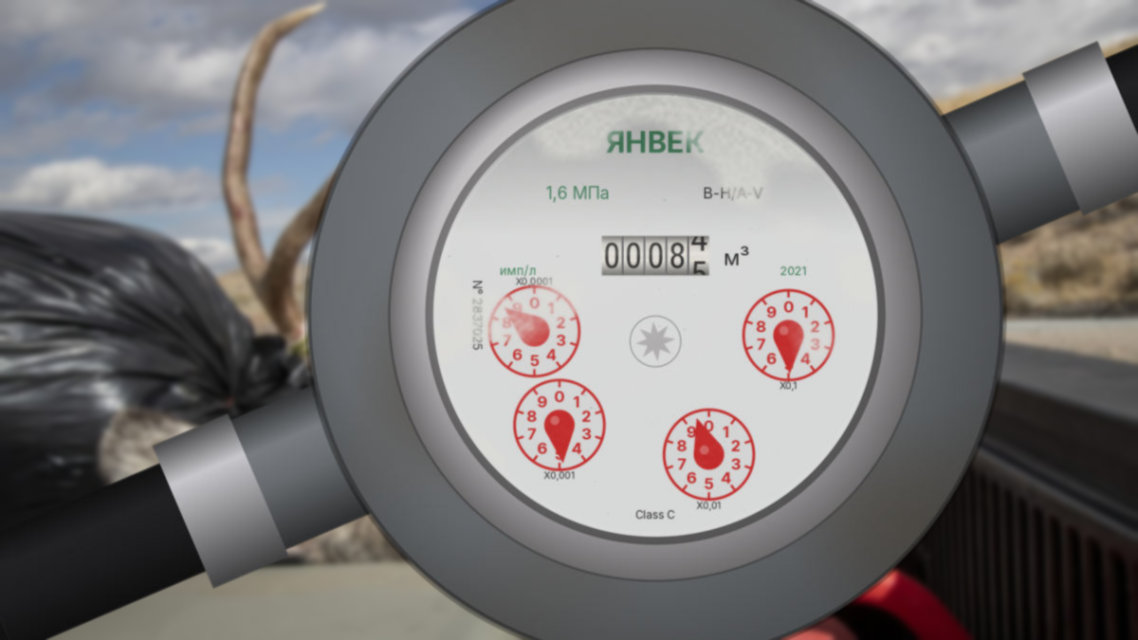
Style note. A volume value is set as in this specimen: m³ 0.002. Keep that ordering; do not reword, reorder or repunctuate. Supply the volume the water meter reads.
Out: m³ 84.4948
